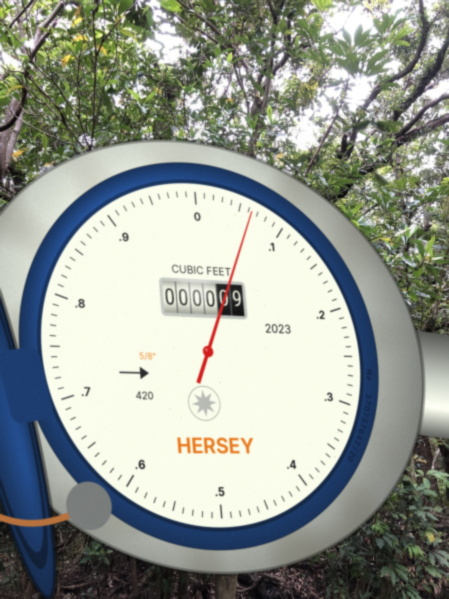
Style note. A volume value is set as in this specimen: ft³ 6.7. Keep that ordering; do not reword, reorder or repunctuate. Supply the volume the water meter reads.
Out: ft³ 9.06
